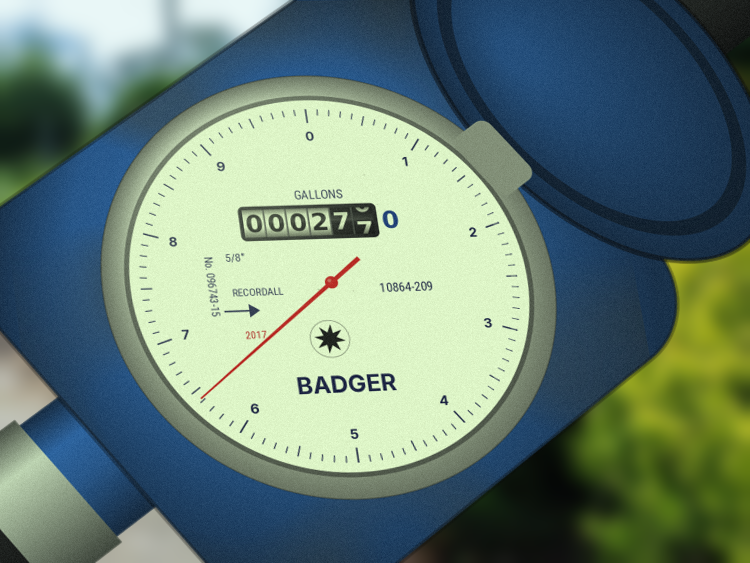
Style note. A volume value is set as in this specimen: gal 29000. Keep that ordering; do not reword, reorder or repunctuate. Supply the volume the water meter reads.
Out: gal 2766.4
